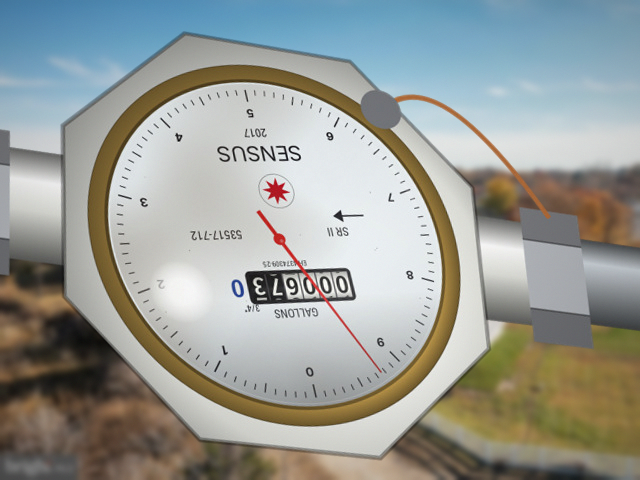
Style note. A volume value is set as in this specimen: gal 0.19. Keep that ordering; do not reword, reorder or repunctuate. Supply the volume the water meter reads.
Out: gal 6729.2
